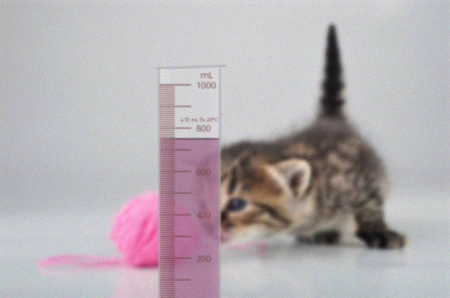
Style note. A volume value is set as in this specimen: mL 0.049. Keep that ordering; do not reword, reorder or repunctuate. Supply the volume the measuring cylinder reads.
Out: mL 750
